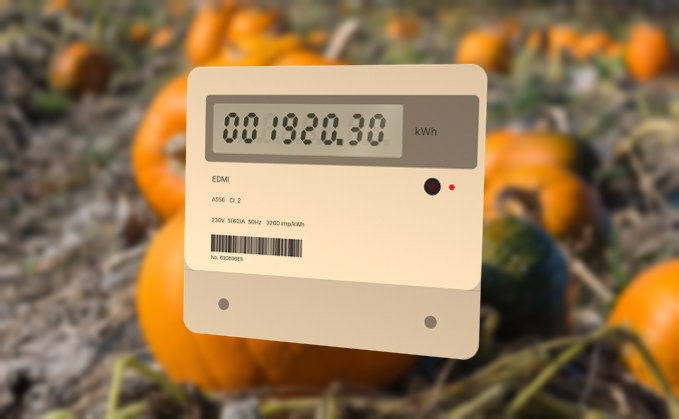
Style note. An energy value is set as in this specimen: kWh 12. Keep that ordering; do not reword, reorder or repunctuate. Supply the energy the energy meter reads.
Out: kWh 1920.30
